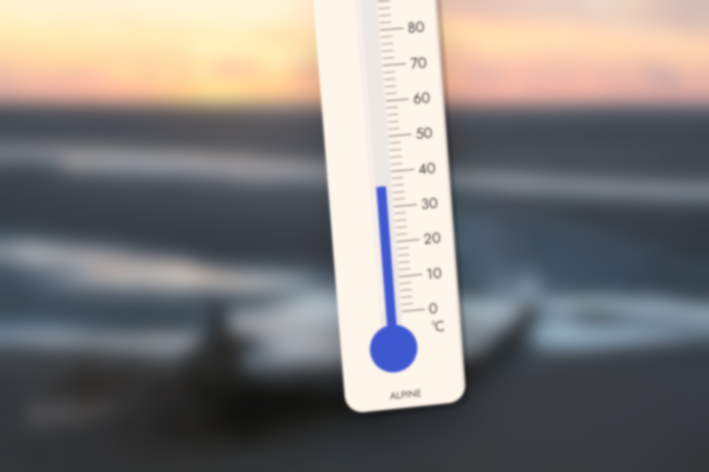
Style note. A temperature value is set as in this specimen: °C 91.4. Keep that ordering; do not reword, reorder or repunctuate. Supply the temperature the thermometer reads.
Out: °C 36
